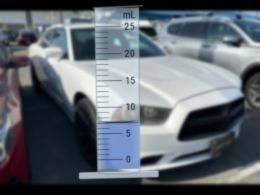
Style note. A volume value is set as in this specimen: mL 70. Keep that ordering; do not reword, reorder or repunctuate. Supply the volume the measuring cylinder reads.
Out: mL 7
